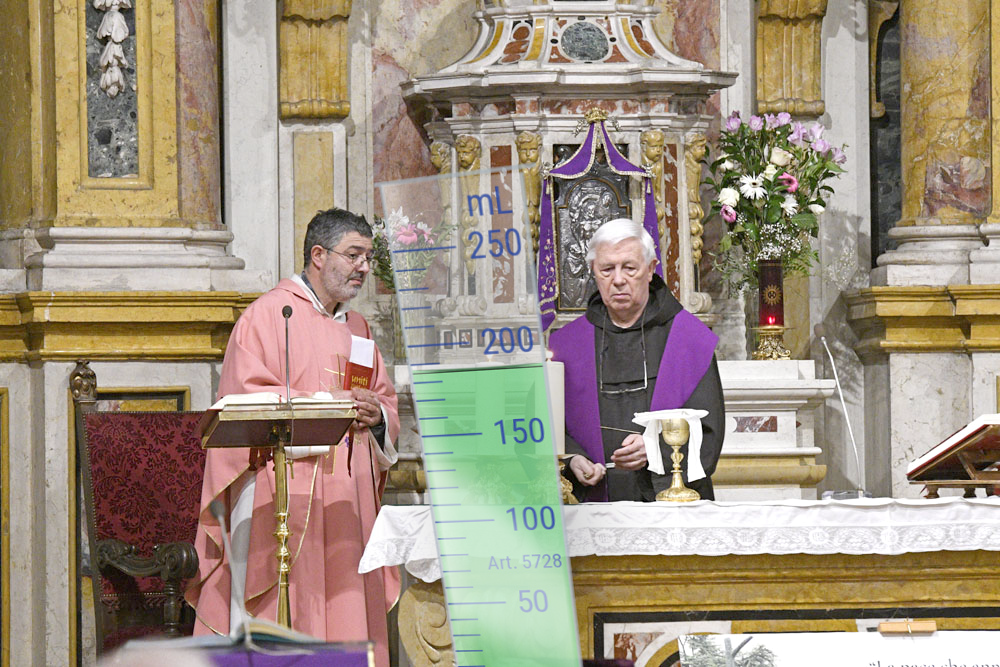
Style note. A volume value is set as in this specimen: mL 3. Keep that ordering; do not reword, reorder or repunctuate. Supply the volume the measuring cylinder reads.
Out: mL 185
